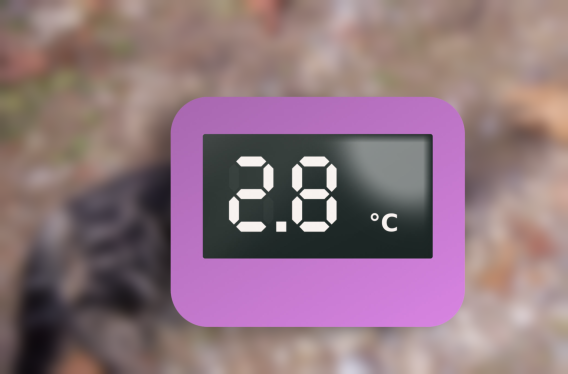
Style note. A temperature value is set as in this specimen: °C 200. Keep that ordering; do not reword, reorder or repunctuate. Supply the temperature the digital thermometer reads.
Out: °C 2.8
